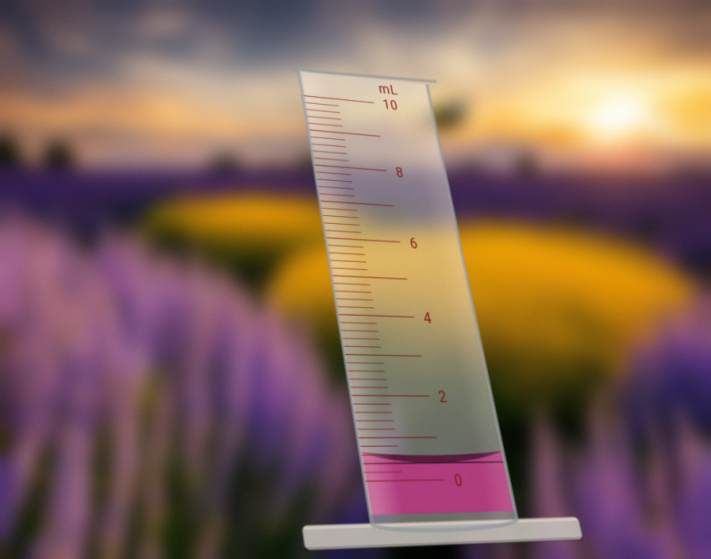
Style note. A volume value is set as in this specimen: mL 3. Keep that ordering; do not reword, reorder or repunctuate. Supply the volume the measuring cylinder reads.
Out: mL 0.4
